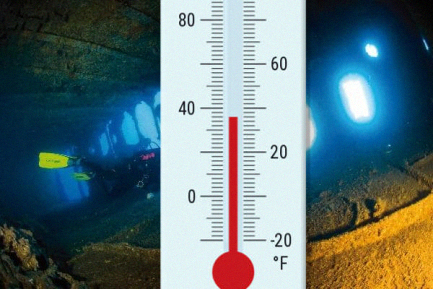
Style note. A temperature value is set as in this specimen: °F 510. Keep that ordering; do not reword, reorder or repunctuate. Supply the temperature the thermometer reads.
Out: °F 36
